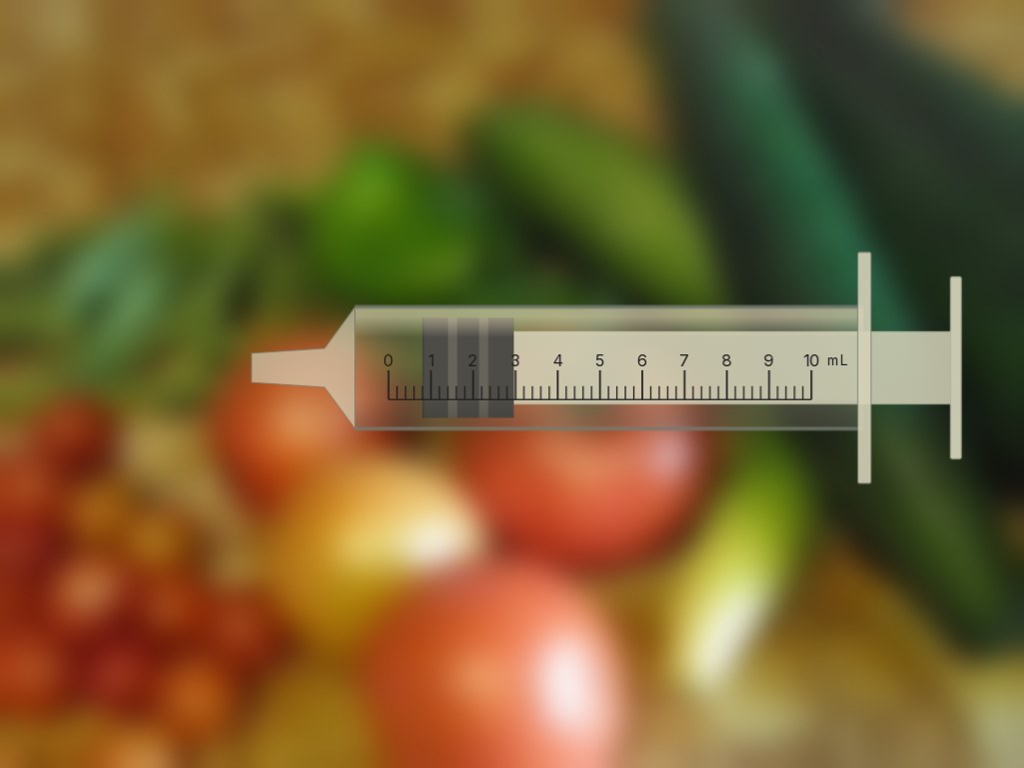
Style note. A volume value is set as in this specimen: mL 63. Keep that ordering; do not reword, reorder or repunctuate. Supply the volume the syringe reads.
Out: mL 0.8
